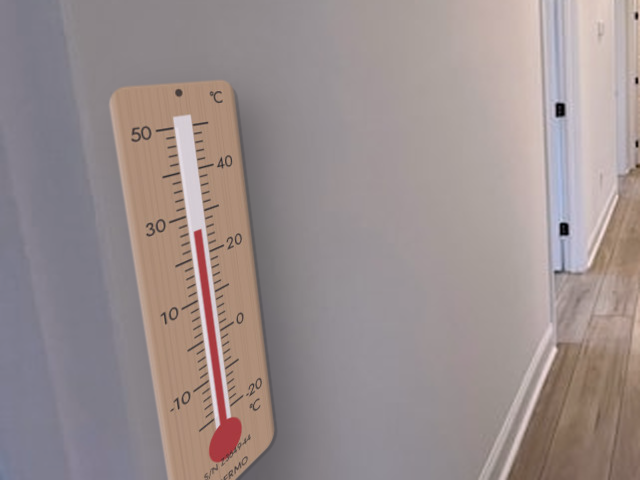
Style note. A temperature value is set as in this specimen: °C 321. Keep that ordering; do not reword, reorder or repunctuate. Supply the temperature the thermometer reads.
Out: °C 26
